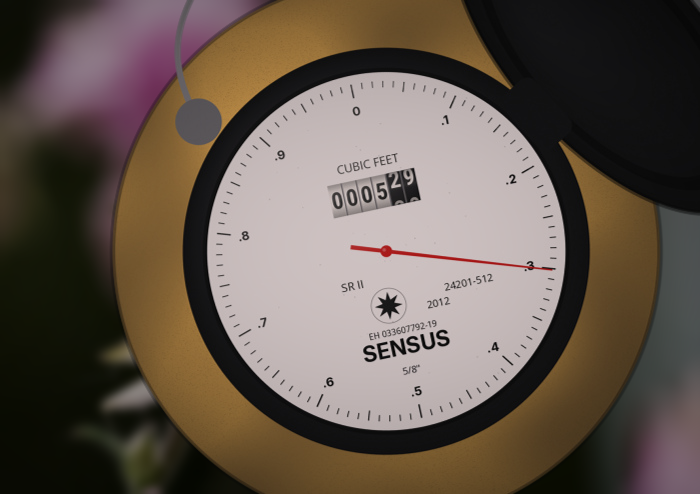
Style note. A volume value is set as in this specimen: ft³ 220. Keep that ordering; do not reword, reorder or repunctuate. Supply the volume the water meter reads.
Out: ft³ 529.30
